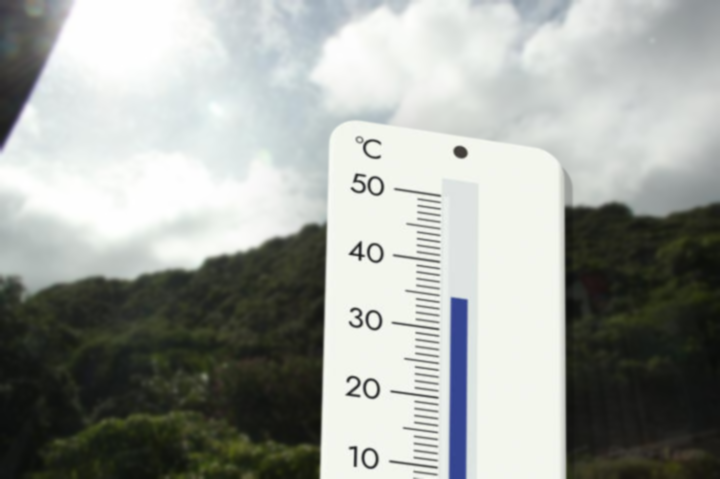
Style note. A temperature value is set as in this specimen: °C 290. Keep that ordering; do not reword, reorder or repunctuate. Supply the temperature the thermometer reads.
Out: °C 35
